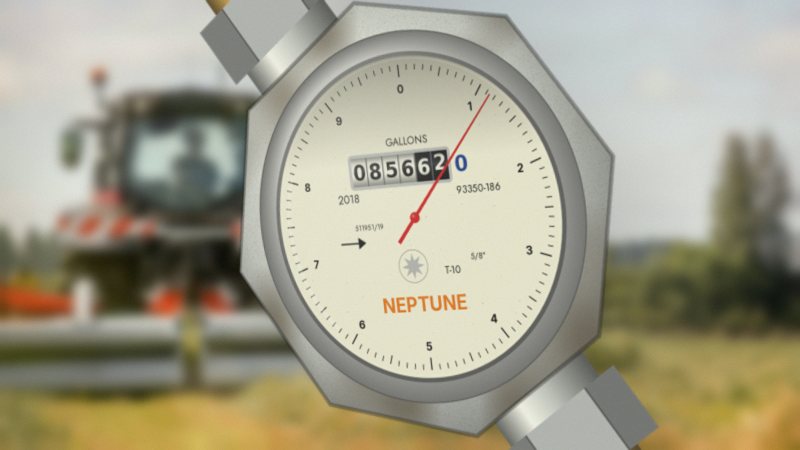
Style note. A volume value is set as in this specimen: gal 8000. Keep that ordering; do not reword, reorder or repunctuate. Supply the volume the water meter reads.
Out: gal 856621.1
